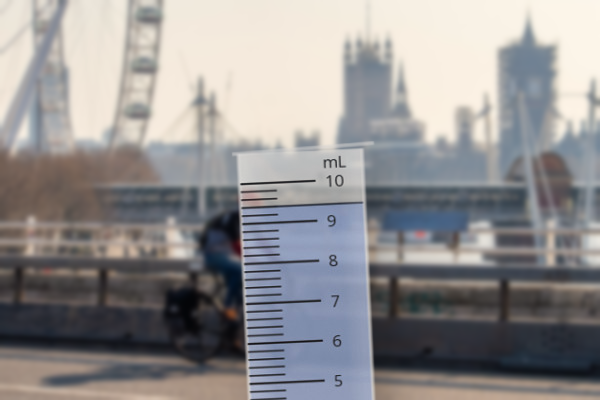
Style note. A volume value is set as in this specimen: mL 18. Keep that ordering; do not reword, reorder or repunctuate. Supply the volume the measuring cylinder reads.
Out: mL 9.4
